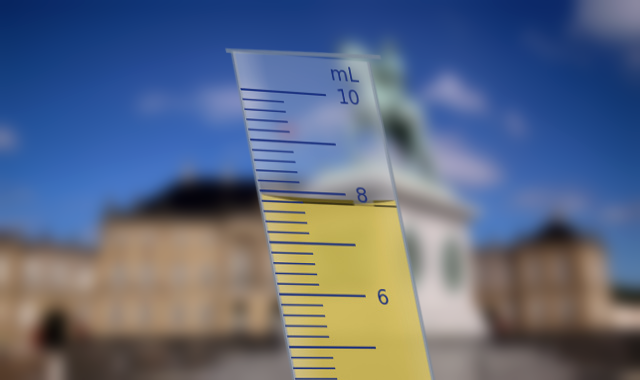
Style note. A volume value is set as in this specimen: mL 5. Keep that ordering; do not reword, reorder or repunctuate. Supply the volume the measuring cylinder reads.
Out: mL 7.8
